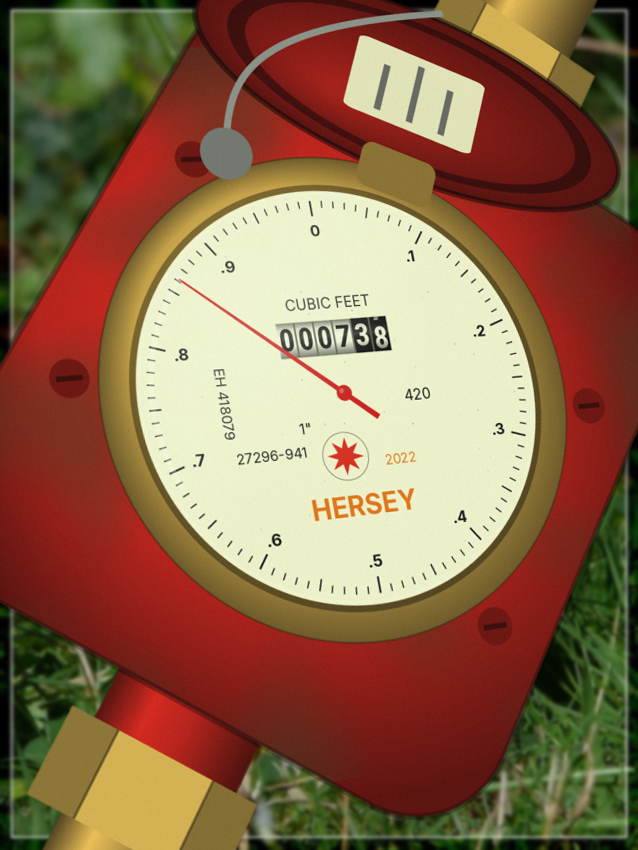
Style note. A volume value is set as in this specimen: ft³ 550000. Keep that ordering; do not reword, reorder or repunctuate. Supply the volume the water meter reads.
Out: ft³ 737.86
